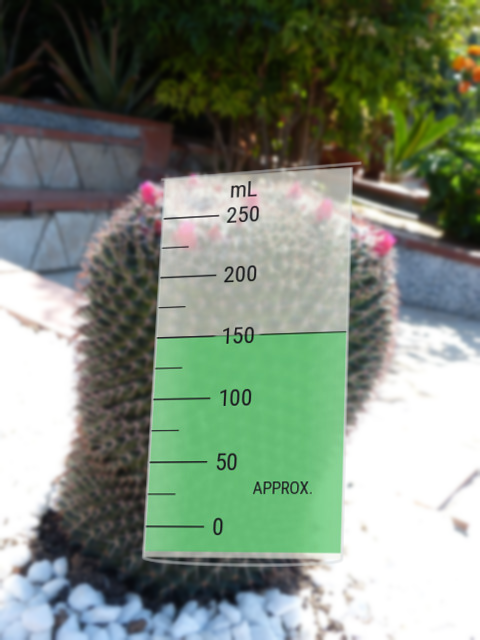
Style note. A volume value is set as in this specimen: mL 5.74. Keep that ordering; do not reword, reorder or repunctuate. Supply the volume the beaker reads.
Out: mL 150
